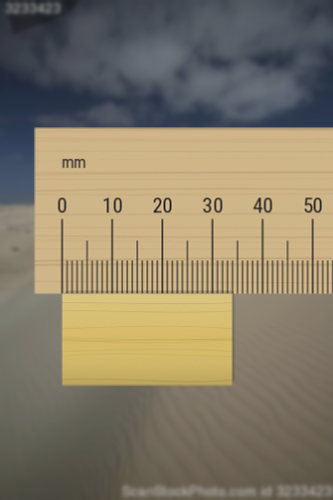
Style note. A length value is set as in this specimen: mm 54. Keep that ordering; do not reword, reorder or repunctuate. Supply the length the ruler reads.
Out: mm 34
